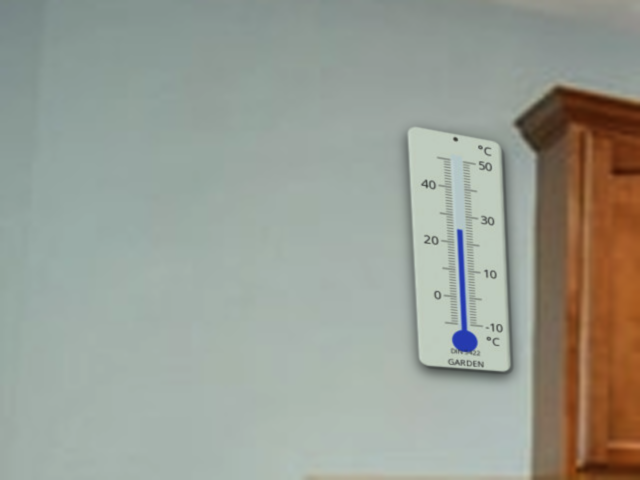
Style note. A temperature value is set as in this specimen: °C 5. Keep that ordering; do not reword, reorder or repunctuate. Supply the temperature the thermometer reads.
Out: °C 25
